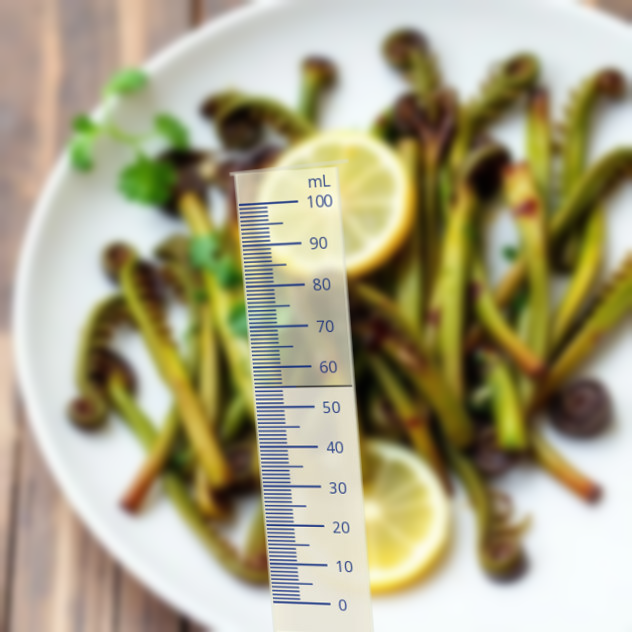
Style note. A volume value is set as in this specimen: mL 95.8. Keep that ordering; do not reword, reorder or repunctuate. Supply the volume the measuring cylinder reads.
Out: mL 55
